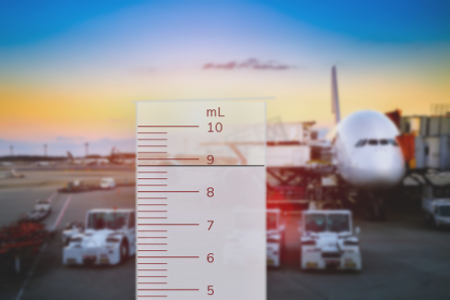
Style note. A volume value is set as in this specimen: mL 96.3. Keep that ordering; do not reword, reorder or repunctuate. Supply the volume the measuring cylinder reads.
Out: mL 8.8
